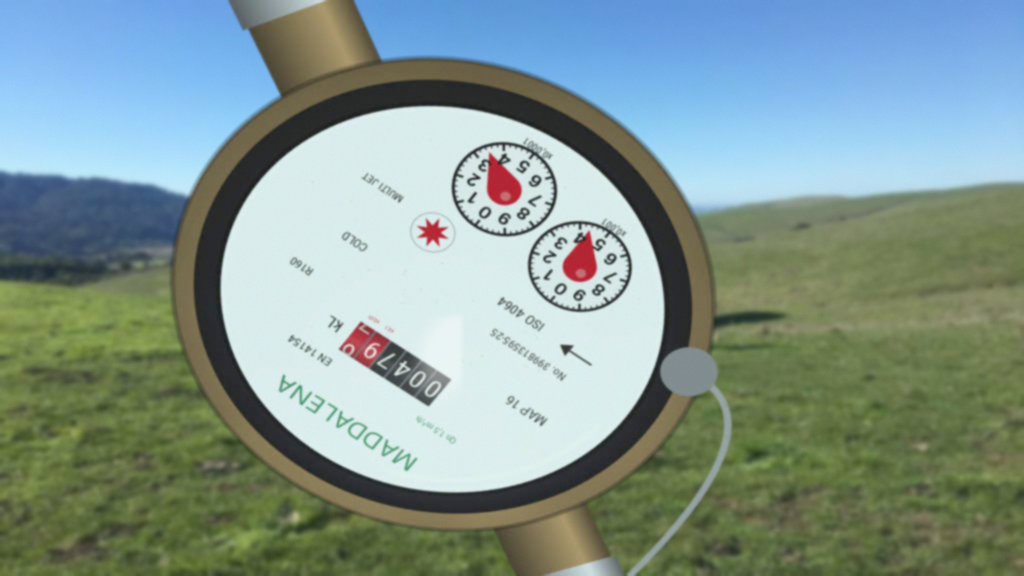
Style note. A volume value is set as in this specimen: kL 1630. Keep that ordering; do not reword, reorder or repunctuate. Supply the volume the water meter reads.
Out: kL 47.9643
